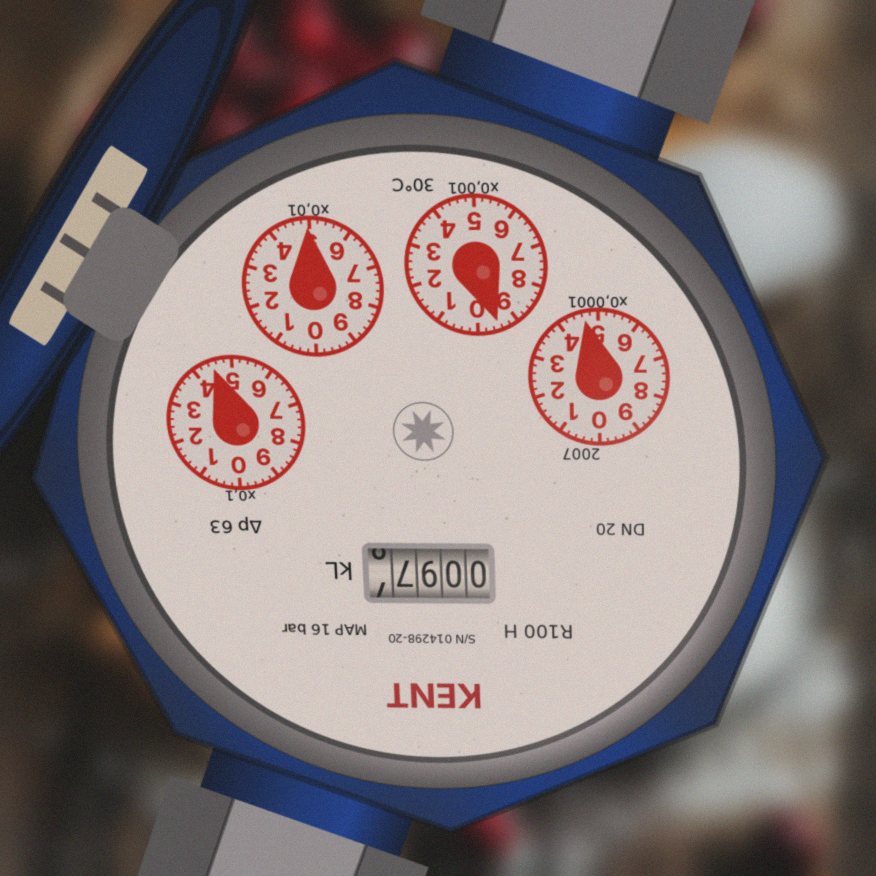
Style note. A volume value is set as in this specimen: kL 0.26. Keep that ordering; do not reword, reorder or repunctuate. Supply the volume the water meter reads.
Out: kL 977.4494
